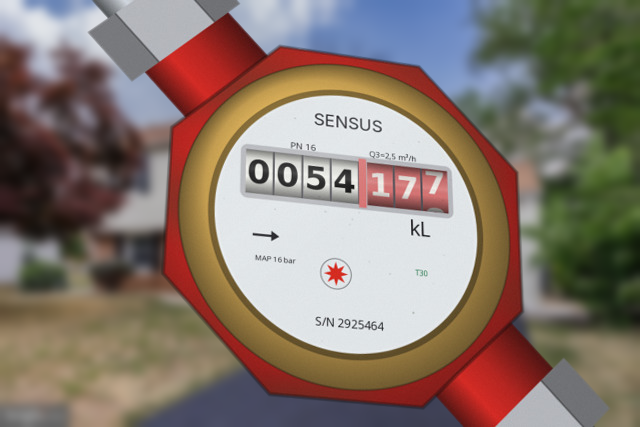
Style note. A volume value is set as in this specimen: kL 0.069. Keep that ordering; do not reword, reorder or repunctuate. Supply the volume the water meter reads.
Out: kL 54.177
